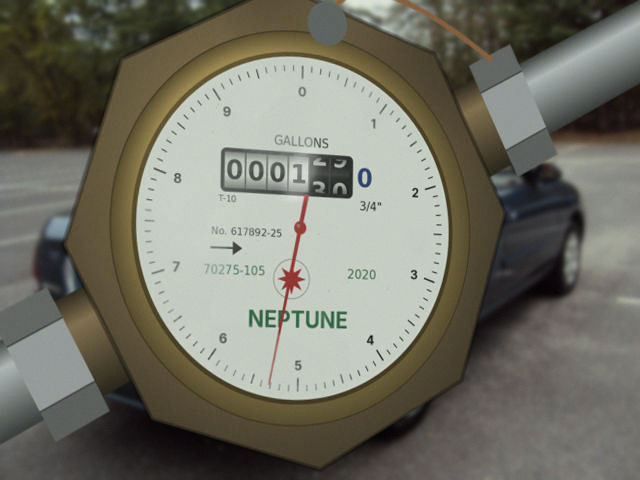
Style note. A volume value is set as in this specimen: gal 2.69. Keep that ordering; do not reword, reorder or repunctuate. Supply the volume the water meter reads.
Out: gal 1295.3
